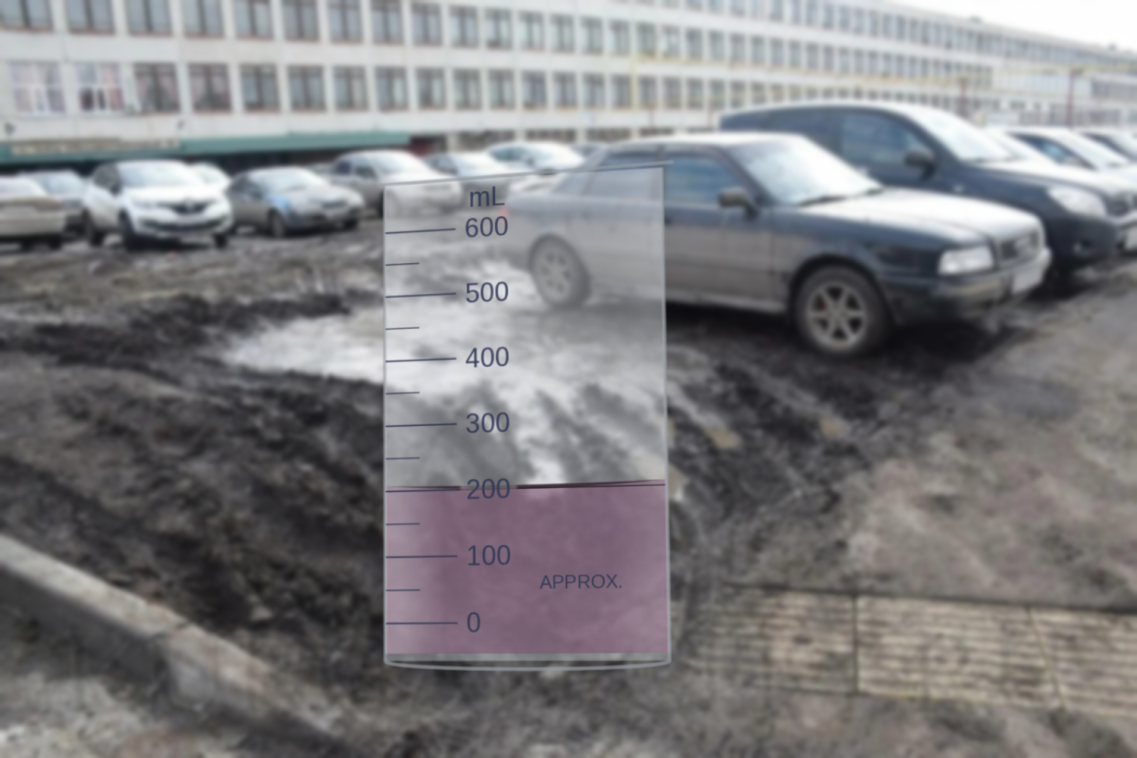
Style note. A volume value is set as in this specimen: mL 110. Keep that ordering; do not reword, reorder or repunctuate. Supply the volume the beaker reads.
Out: mL 200
